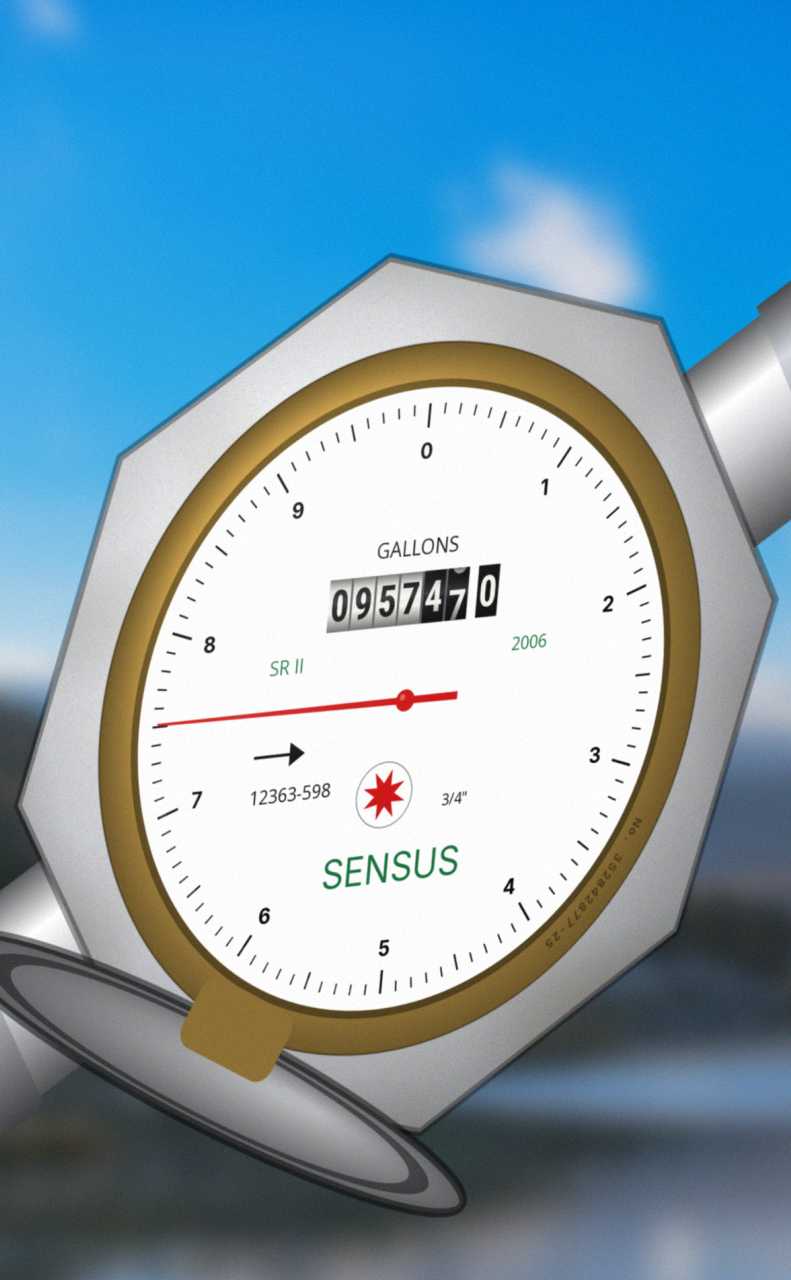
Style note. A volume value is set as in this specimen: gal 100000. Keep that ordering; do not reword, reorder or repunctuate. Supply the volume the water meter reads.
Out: gal 957467.5
